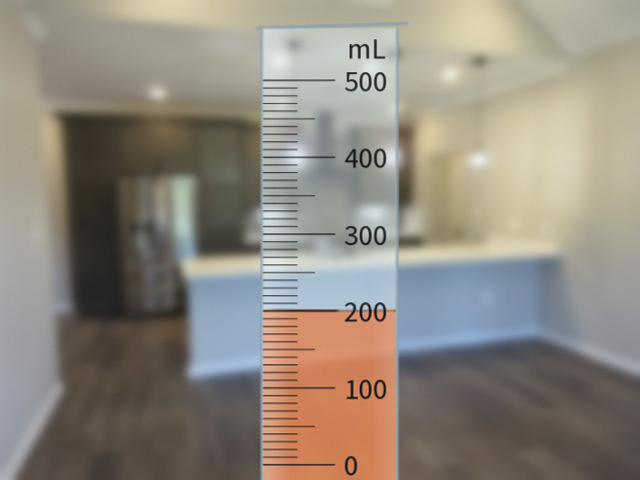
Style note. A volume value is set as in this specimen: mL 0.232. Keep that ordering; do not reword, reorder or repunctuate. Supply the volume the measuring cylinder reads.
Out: mL 200
